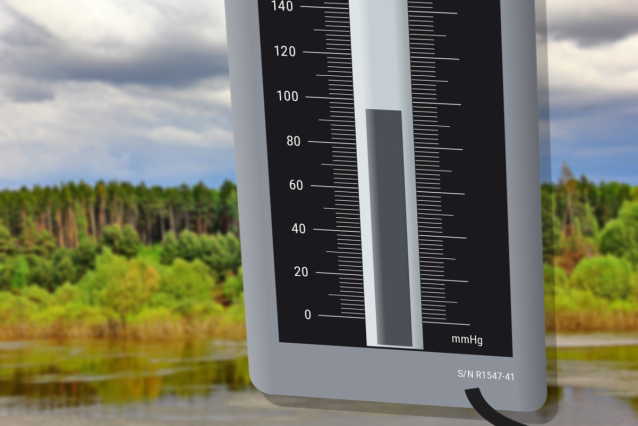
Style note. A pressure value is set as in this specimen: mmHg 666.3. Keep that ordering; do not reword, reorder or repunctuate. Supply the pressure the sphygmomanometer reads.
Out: mmHg 96
